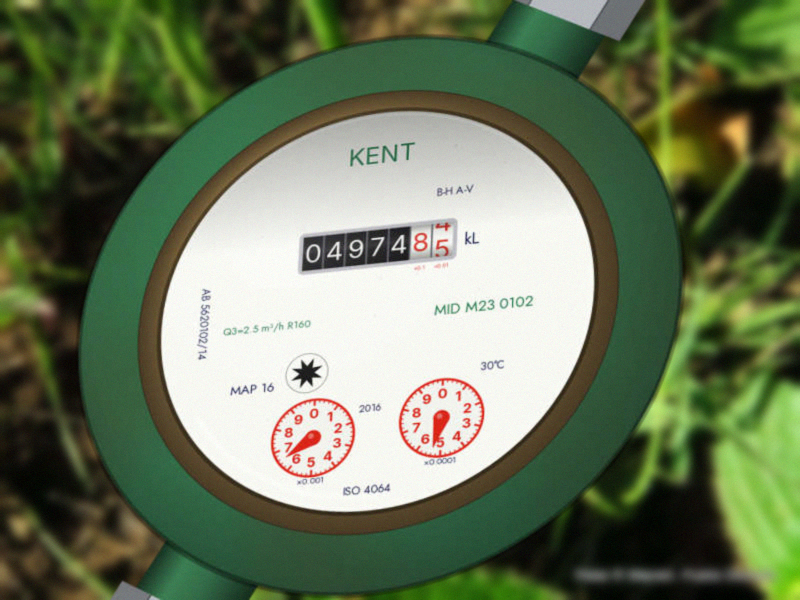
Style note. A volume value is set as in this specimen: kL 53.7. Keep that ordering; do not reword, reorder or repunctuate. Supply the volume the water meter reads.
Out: kL 4974.8465
